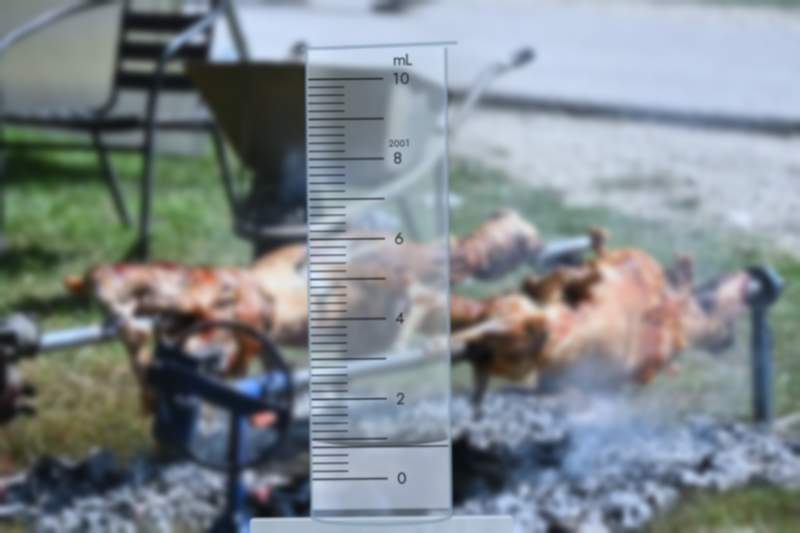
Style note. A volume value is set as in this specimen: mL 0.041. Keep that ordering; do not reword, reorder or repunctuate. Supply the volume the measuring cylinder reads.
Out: mL 0.8
